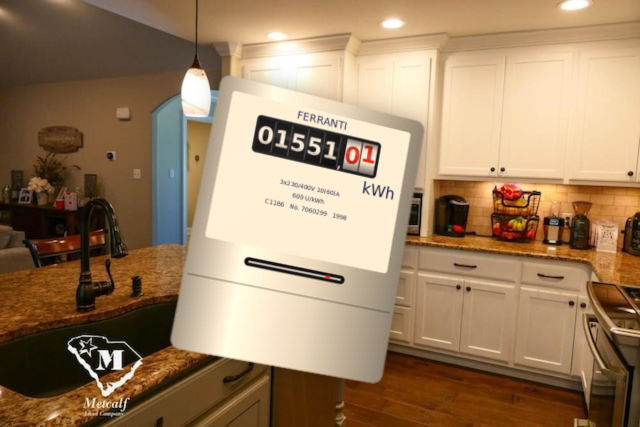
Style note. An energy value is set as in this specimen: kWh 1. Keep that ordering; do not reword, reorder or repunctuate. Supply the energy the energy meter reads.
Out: kWh 1551.01
